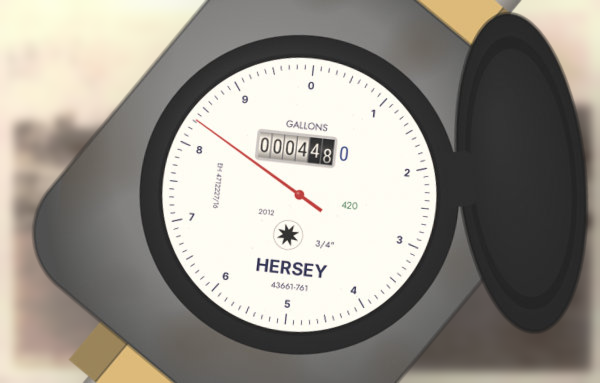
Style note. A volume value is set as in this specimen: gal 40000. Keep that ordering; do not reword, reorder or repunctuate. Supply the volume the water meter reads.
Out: gal 4478.3
